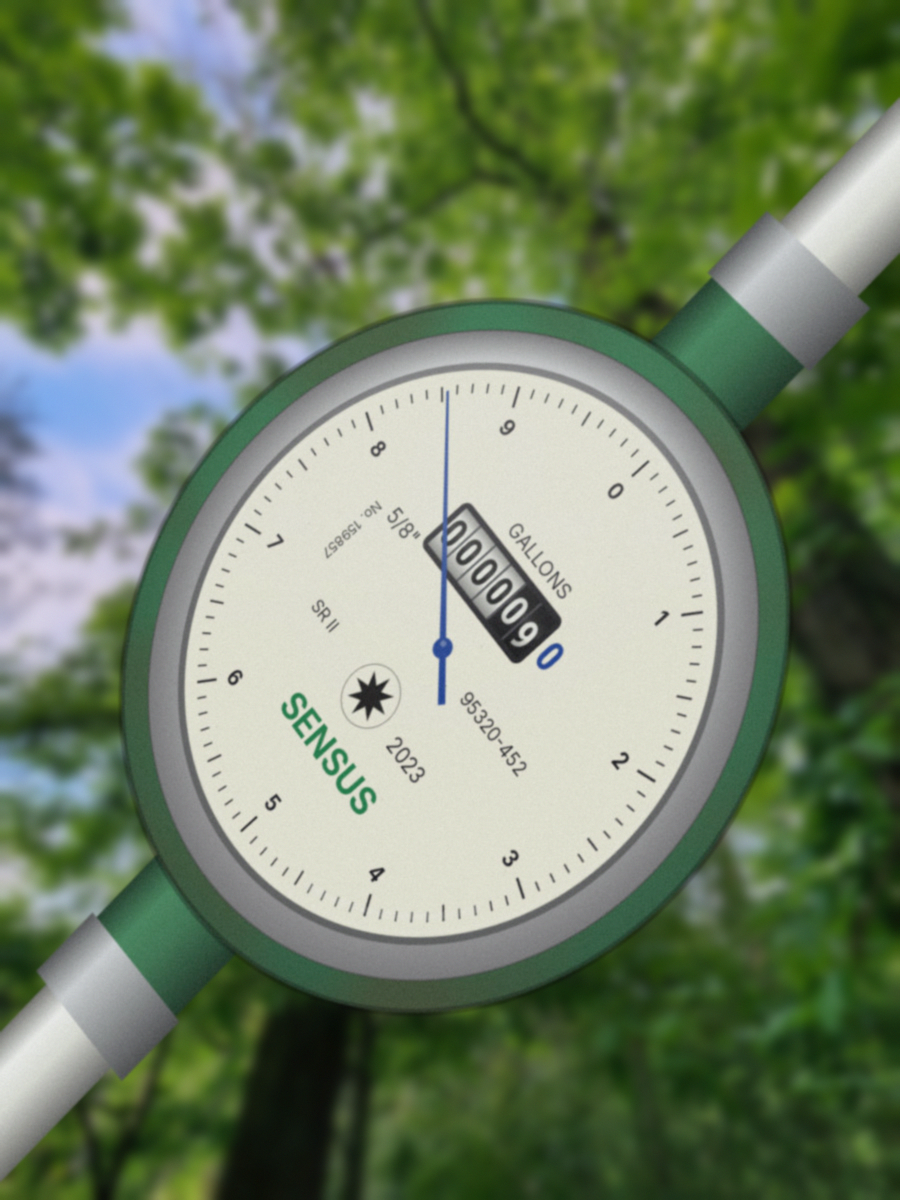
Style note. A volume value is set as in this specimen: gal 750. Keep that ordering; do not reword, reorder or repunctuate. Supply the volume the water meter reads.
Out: gal 88.5
